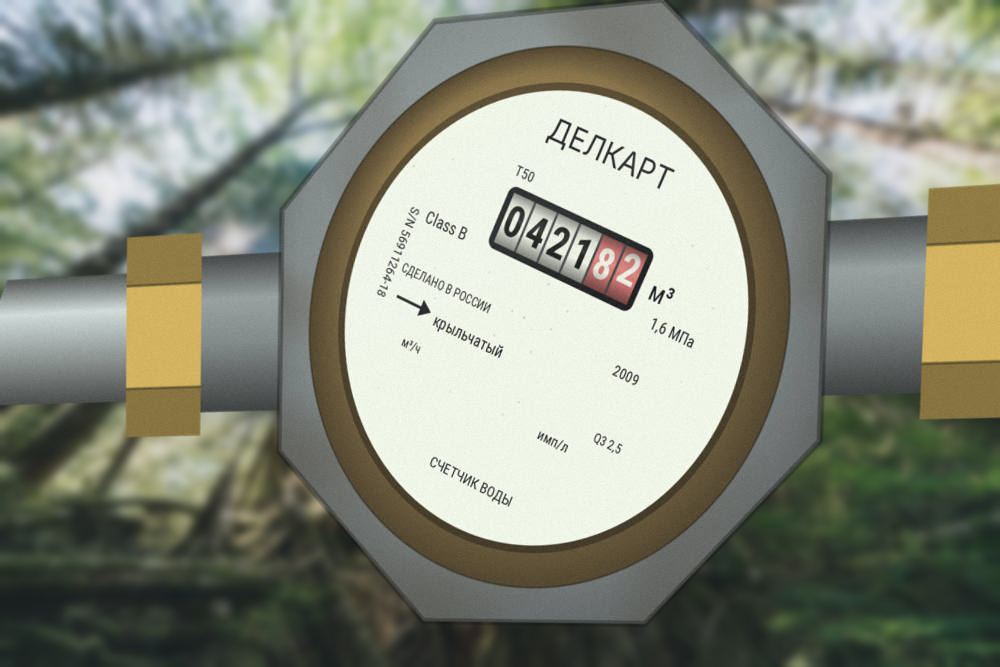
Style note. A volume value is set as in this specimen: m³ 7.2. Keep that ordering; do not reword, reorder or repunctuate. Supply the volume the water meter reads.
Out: m³ 421.82
